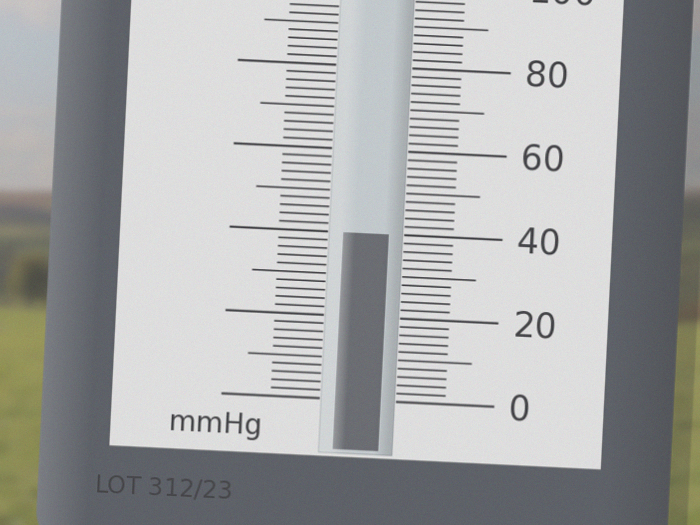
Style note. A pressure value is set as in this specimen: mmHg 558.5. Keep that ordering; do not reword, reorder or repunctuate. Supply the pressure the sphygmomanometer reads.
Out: mmHg 40
